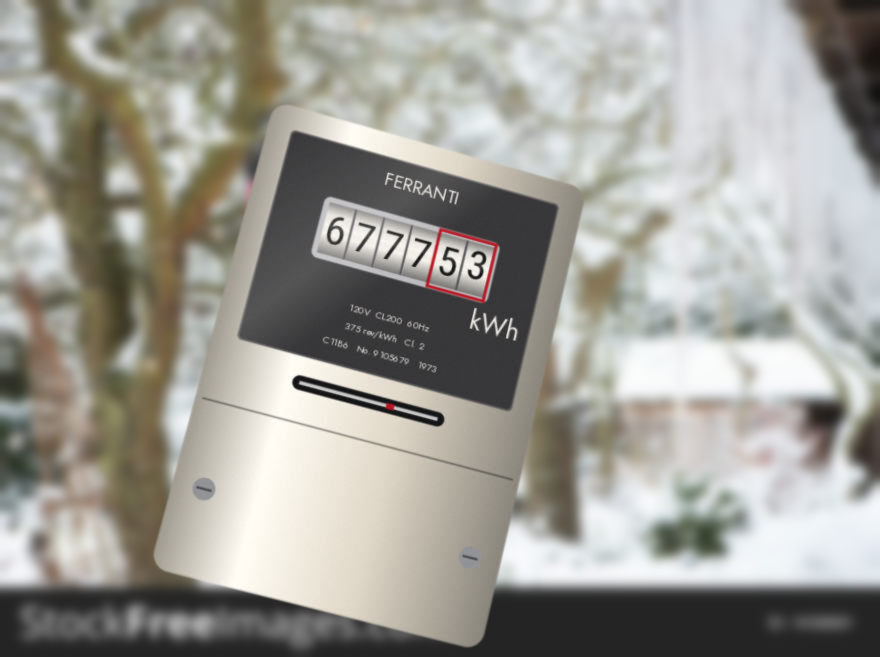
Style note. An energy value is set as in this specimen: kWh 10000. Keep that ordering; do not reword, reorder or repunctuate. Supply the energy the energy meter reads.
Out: kWh 6777.53
